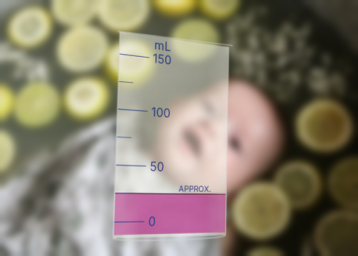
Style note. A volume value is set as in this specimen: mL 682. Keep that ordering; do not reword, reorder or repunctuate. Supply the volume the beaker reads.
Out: mL 25
